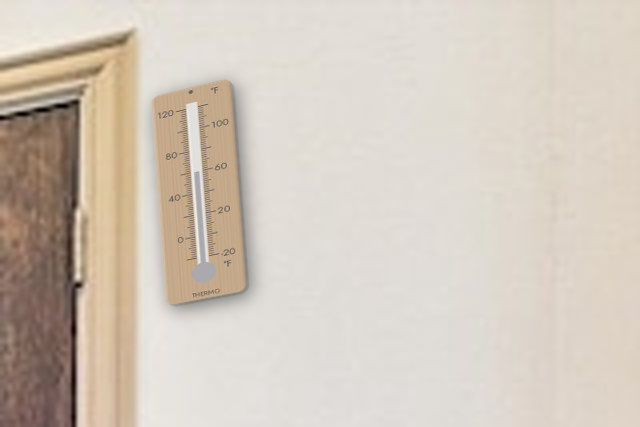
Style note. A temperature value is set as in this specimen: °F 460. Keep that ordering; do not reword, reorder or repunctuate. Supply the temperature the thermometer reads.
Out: °F 60
